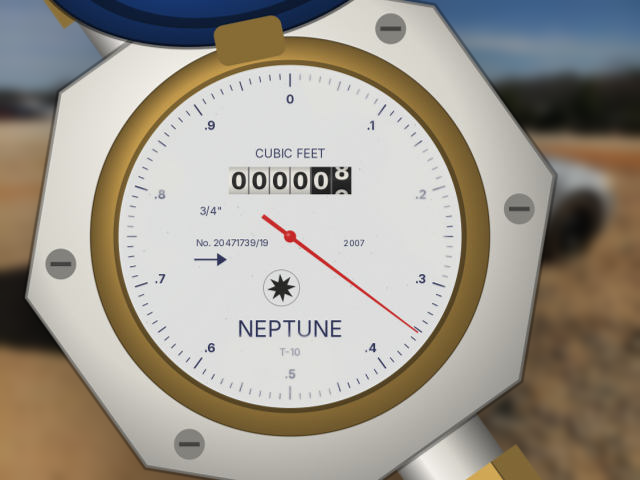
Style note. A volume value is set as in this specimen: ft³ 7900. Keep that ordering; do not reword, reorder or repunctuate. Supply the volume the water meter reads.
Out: ft³ 8.35
